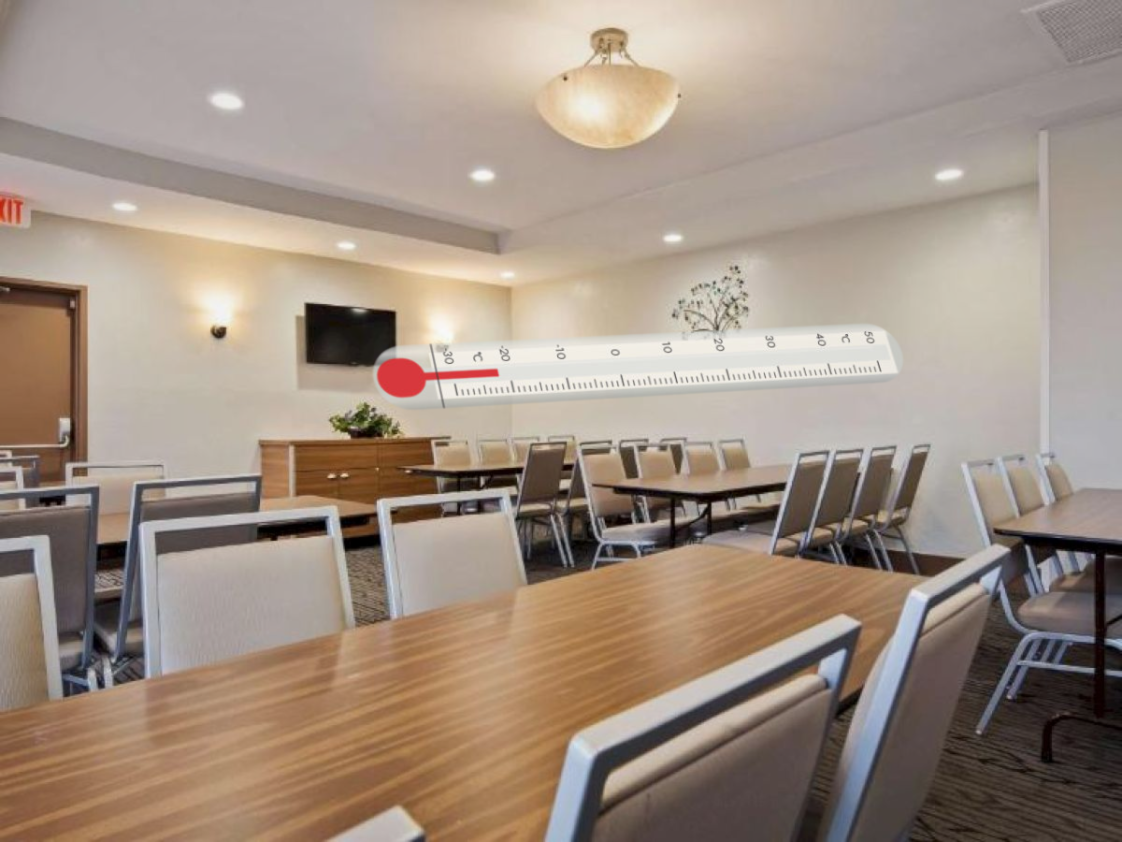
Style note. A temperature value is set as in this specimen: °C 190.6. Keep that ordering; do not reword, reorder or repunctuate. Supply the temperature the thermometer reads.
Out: °C -22
